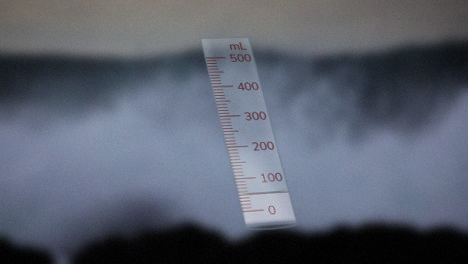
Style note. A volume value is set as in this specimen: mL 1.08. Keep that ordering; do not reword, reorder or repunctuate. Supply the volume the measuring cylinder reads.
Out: mL 50
